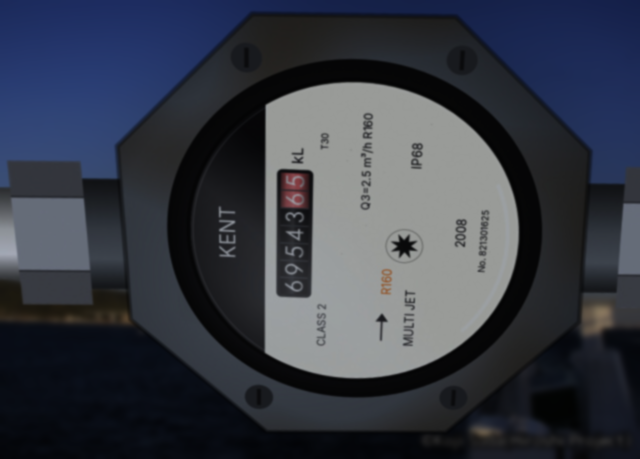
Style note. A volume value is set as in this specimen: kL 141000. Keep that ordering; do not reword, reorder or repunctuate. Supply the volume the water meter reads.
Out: kL 69543.65
